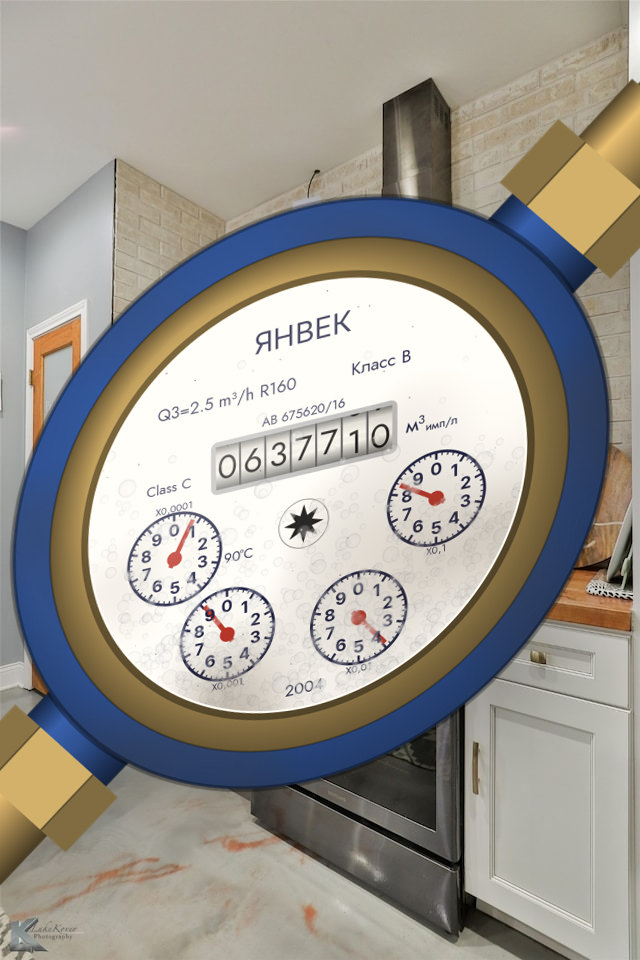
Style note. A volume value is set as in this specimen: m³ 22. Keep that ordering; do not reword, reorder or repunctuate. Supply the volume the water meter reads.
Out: m³ 637709.8390
